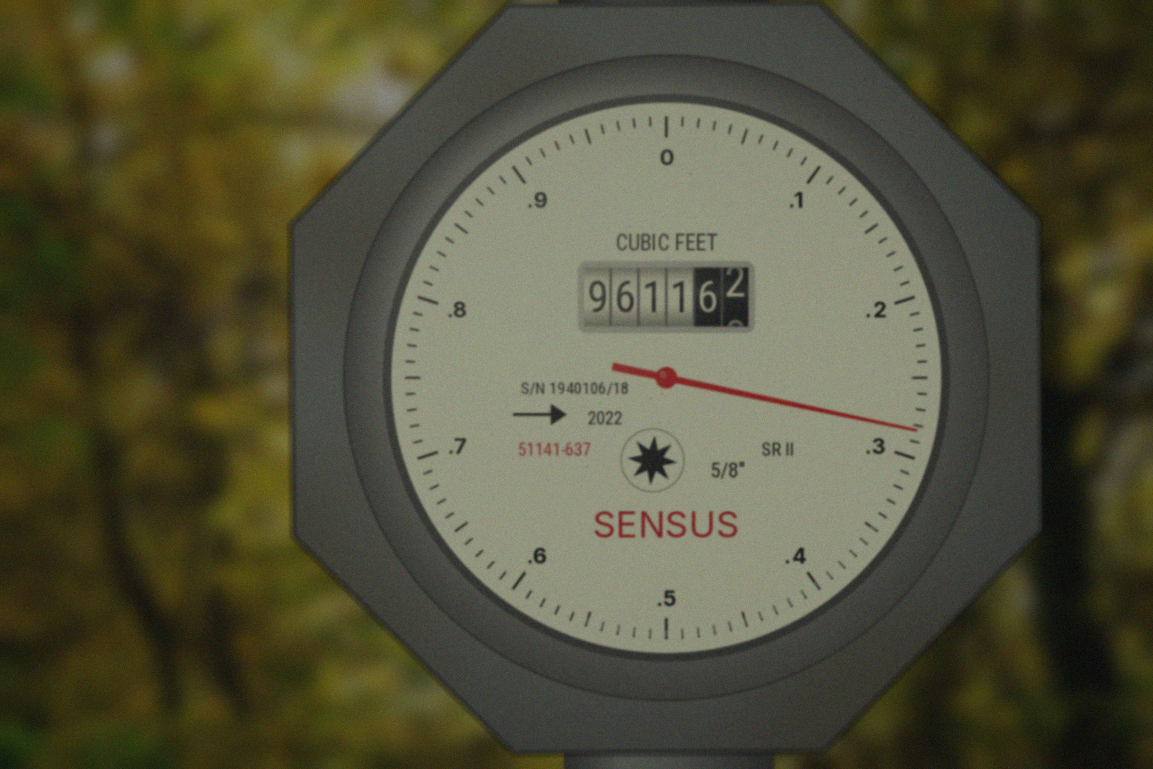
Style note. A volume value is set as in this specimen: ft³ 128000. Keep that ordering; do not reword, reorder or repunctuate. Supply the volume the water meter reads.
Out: ft³ 961162.28
